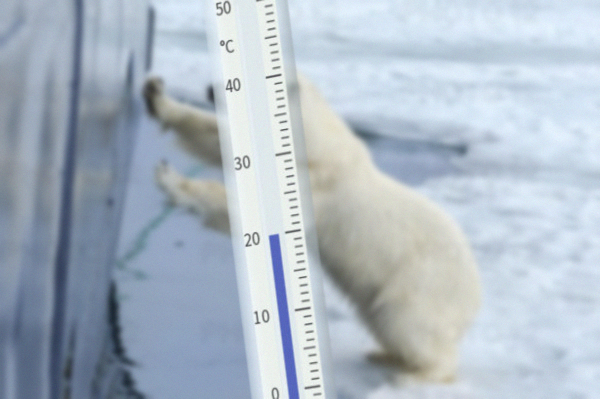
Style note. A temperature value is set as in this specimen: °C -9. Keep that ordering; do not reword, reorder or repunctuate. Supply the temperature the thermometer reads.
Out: °C 20
